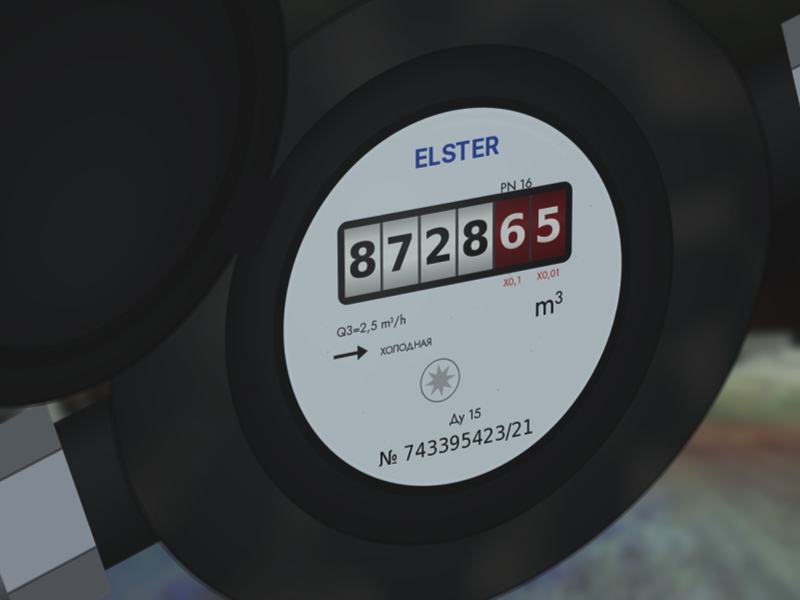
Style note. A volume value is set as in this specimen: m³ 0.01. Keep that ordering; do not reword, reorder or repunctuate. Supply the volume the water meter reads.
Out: m³ 8728.65
